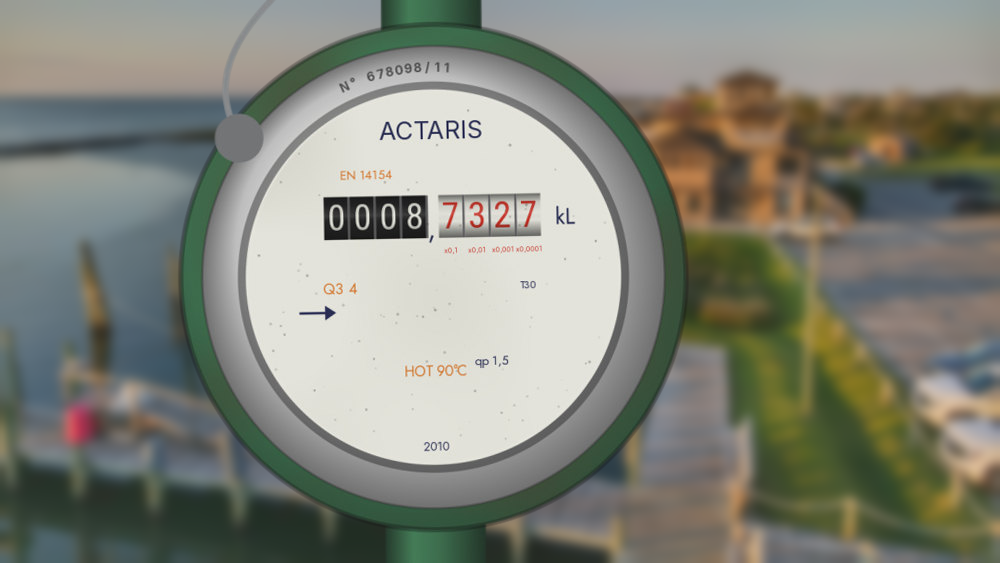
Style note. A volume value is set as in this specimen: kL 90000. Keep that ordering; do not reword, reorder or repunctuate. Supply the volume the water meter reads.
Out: kL 8.7327
